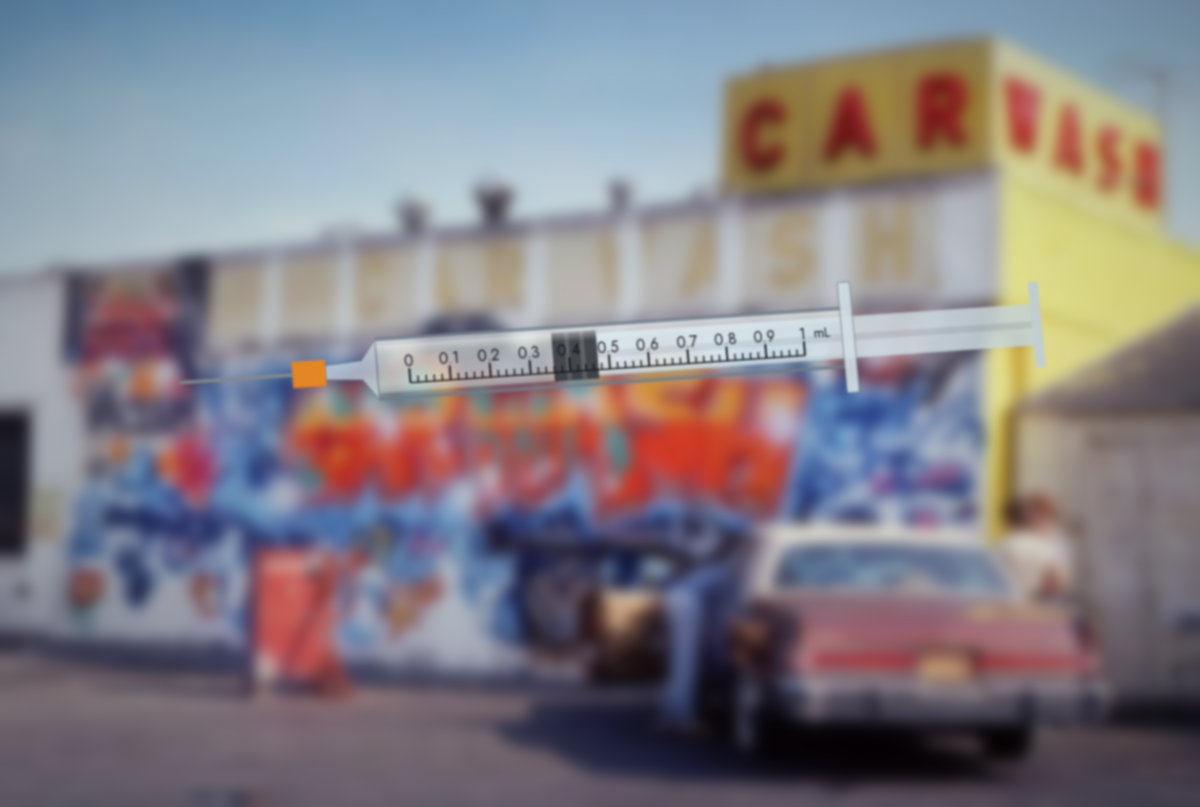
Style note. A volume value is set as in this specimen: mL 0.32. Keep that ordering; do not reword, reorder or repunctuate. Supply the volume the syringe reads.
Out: mL 0.36
